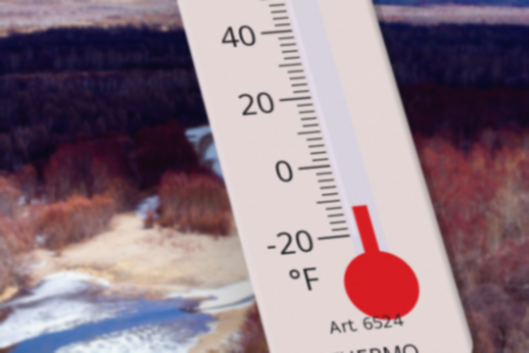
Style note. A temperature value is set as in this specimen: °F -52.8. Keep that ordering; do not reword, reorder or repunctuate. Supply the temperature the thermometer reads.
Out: °F -12
